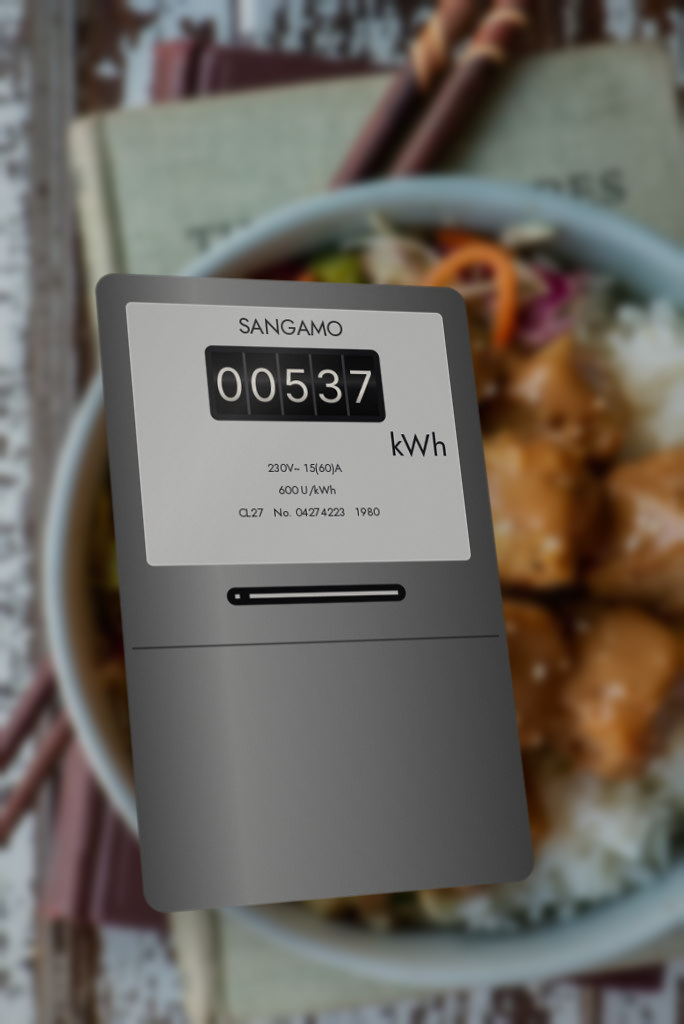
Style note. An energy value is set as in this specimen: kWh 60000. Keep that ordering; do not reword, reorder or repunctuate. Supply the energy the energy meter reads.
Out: kWh 537
